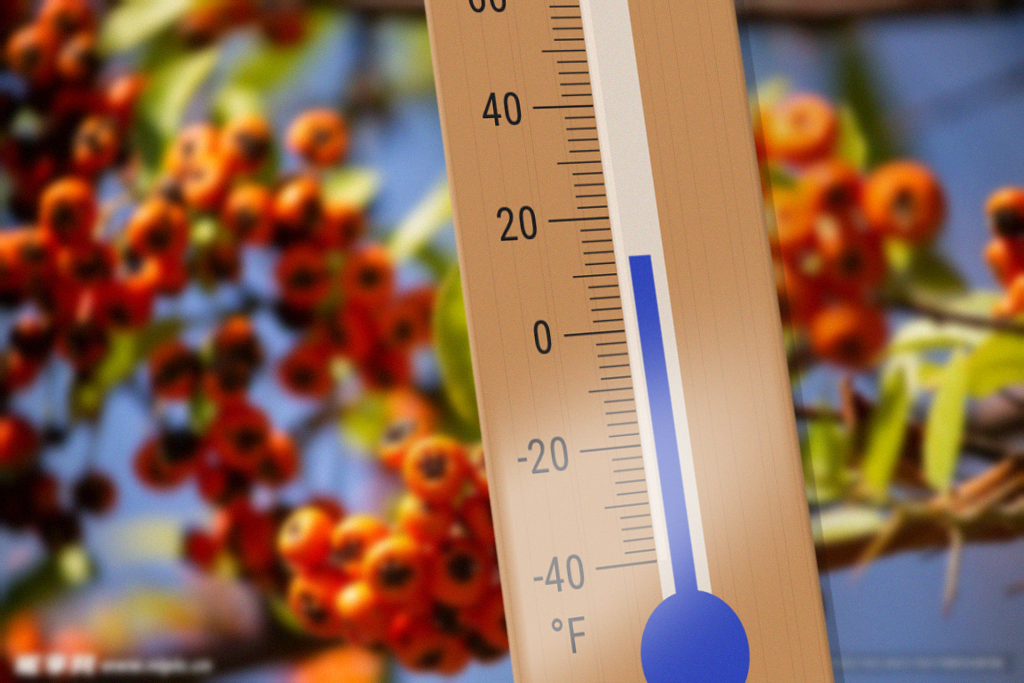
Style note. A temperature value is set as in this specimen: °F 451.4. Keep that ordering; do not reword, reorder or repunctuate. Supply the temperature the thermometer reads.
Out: °F 13
